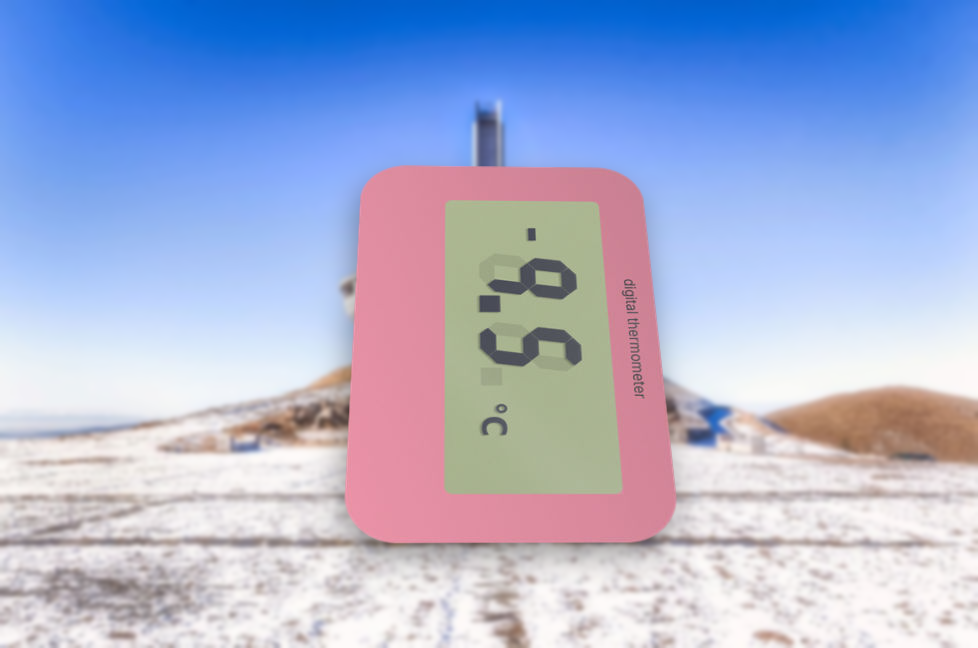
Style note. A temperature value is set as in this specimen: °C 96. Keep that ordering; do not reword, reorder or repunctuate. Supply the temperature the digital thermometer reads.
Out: °C -9.5
